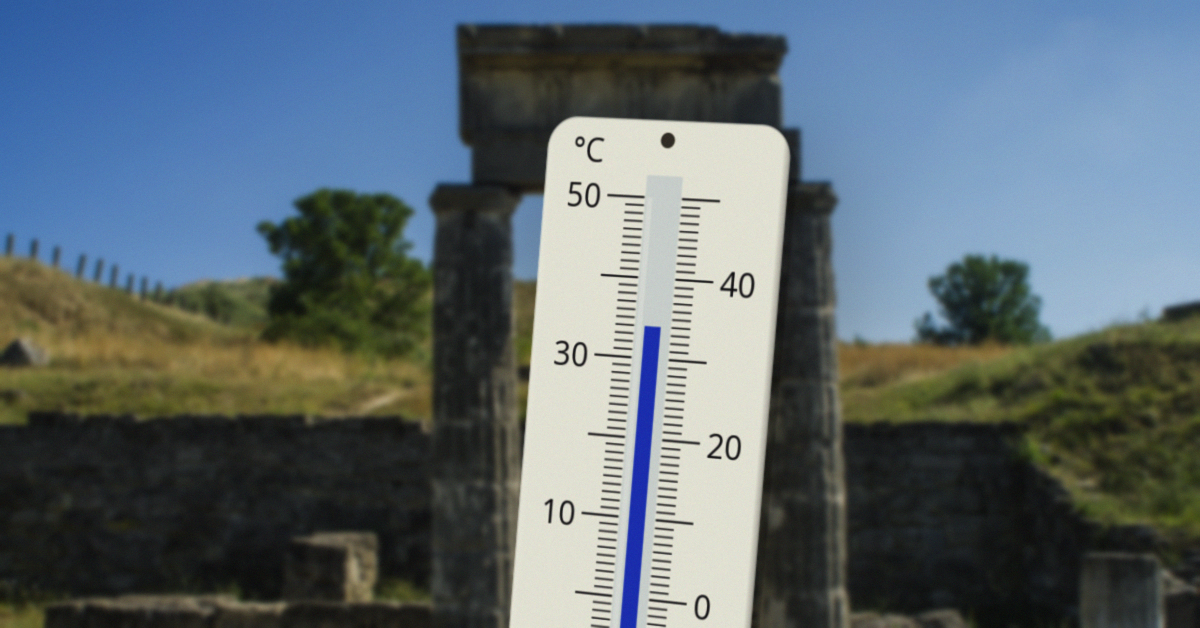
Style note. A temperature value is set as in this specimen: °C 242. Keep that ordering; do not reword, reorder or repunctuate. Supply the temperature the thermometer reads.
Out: °C 34
